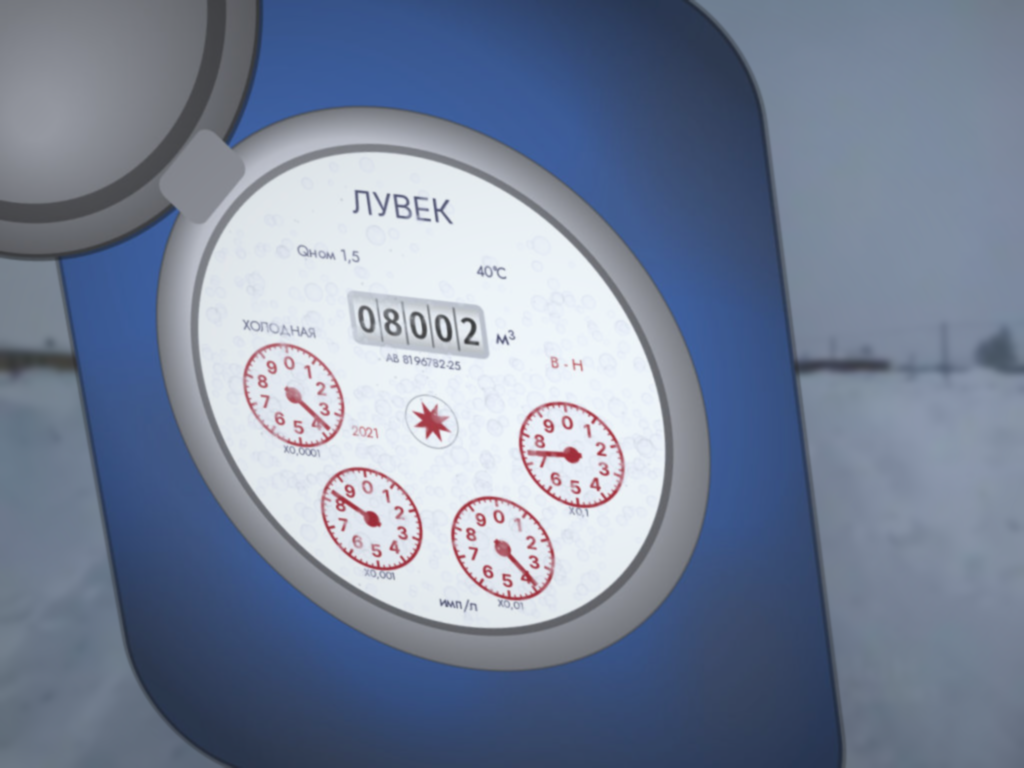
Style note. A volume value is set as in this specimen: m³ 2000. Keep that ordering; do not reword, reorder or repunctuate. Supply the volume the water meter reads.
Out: m³ 8002.7383
